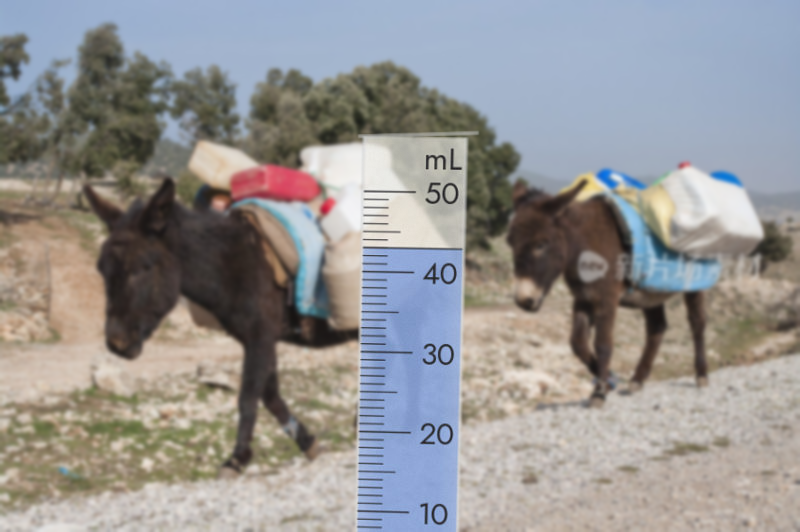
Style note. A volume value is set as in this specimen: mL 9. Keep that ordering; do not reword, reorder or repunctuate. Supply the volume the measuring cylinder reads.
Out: mL 43
